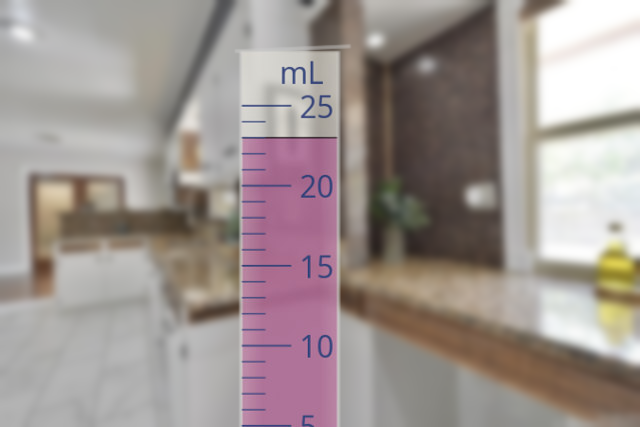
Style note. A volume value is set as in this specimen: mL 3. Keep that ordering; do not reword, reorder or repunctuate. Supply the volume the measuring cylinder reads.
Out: mL 23
